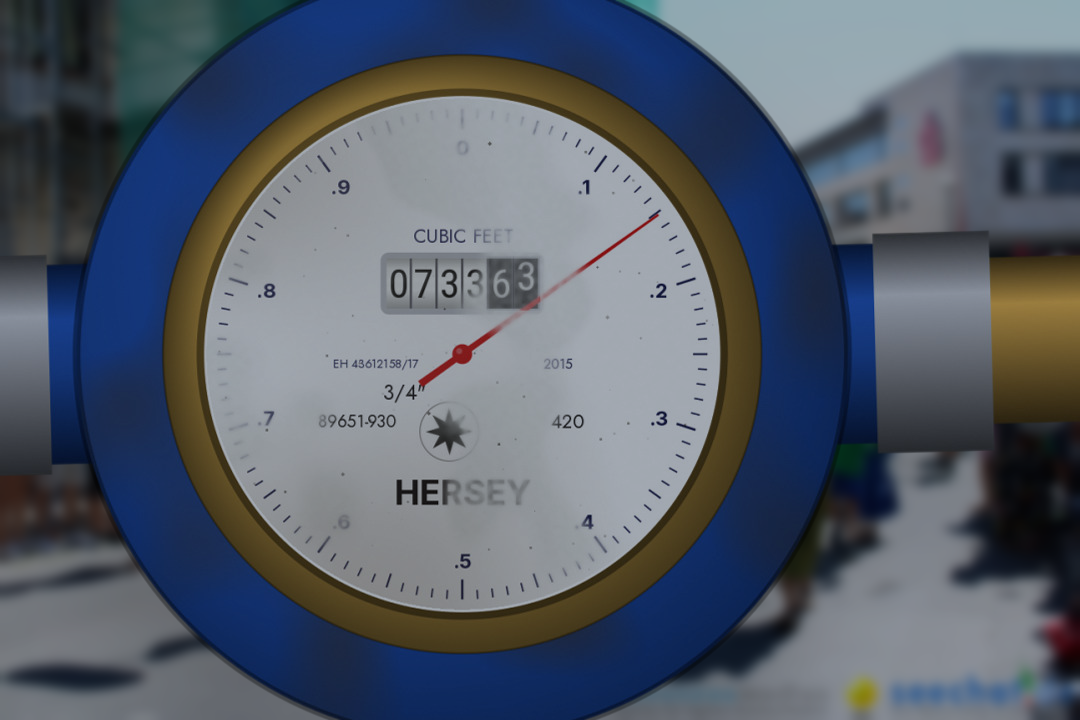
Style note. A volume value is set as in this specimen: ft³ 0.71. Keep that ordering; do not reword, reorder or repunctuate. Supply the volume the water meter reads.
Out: ft³ 73363.15
